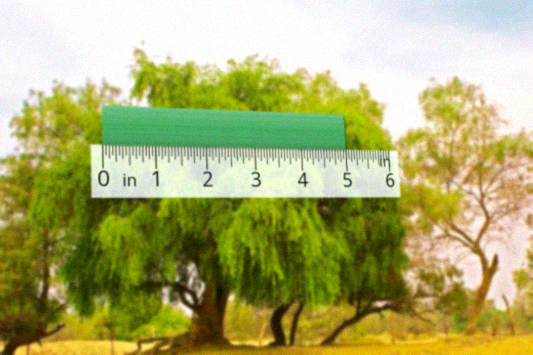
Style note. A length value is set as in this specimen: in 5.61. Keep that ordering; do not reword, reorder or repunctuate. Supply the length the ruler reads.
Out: in 5
